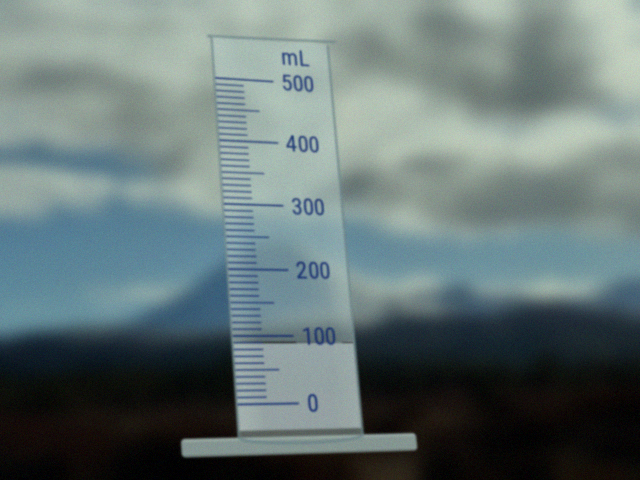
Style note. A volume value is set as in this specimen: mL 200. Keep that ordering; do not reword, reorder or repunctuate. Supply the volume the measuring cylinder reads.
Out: mL 90
